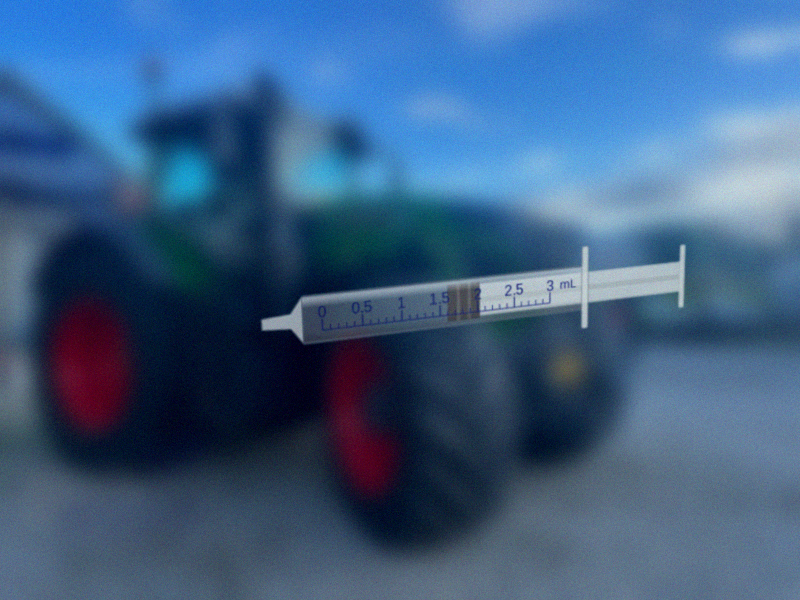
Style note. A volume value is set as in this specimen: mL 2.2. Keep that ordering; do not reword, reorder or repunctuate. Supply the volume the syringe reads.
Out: mL 1.6
